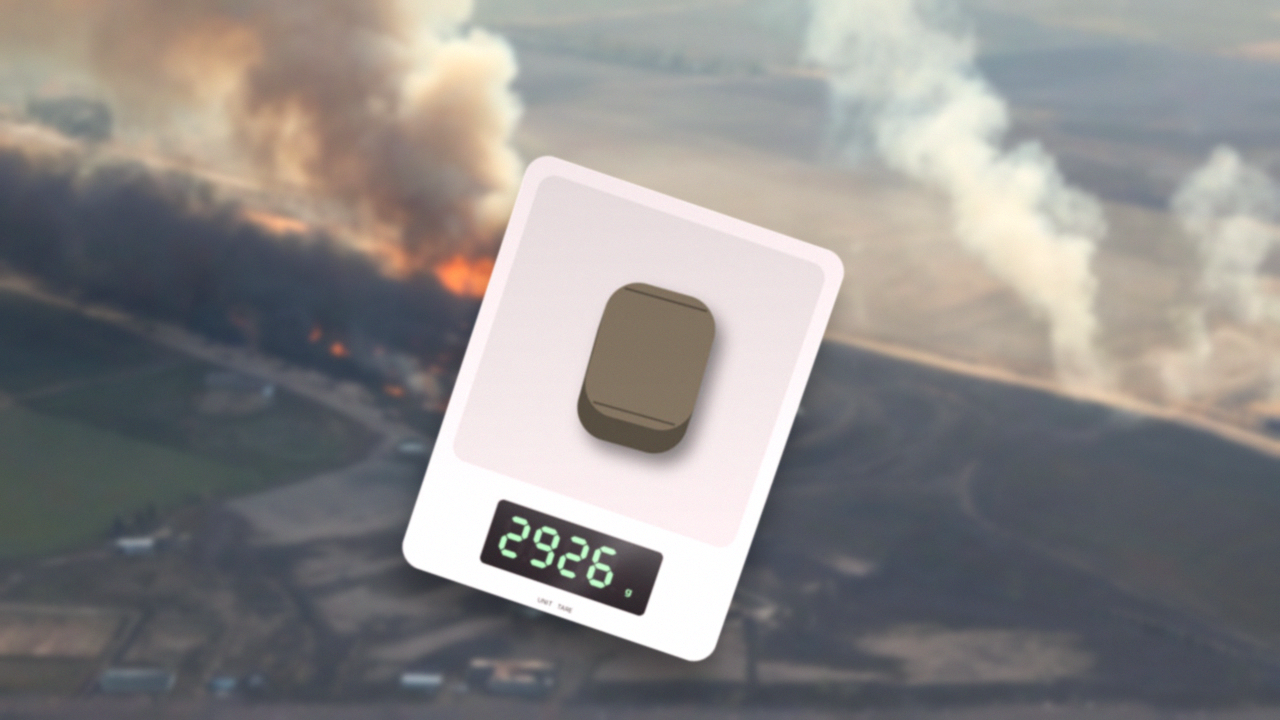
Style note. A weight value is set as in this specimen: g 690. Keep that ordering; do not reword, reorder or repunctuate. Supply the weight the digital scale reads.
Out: g 2926
